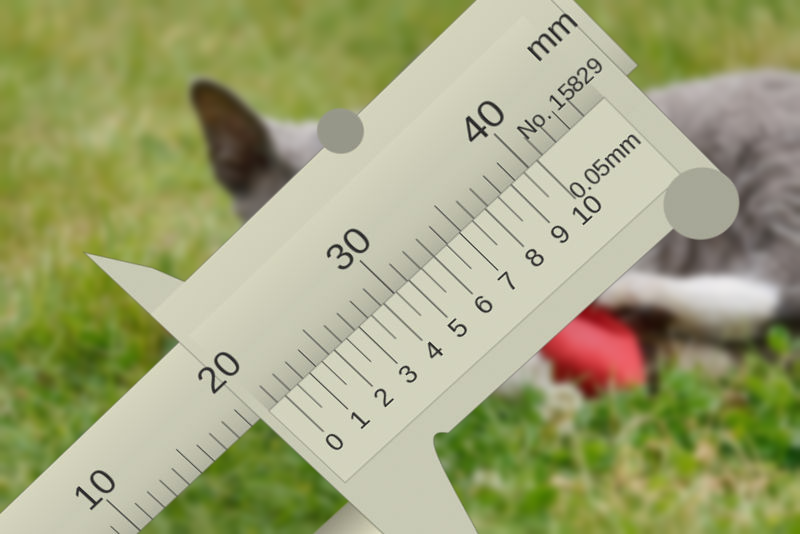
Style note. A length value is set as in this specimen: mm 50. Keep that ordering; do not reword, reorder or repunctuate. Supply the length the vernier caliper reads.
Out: mm 21.6
